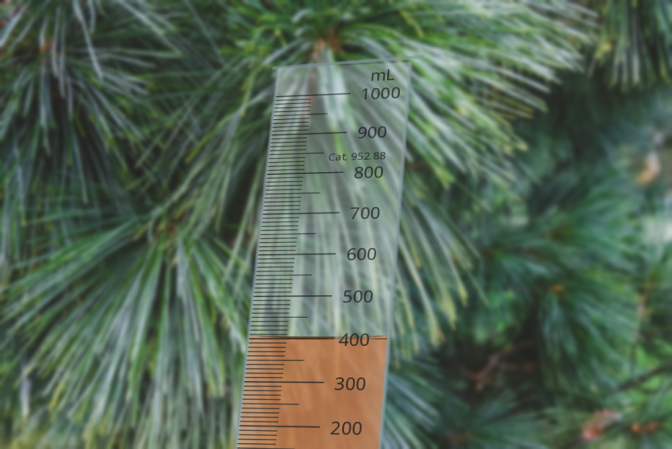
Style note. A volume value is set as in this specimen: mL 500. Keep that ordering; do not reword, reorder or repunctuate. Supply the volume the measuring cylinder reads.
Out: mL 400
